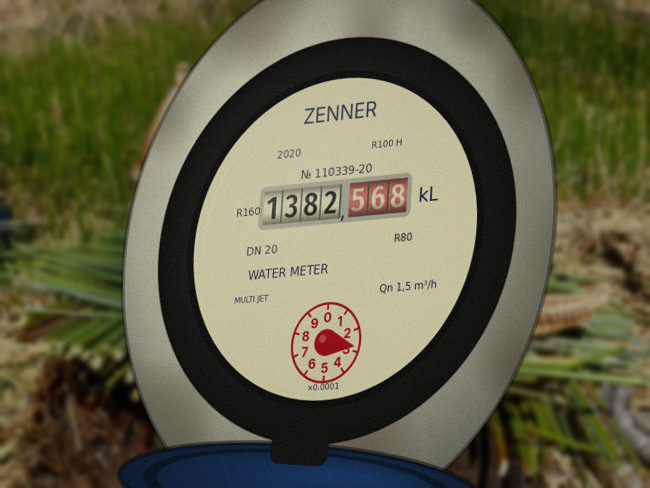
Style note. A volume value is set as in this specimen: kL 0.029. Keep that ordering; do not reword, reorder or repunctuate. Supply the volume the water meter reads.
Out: kL 1382.5682
